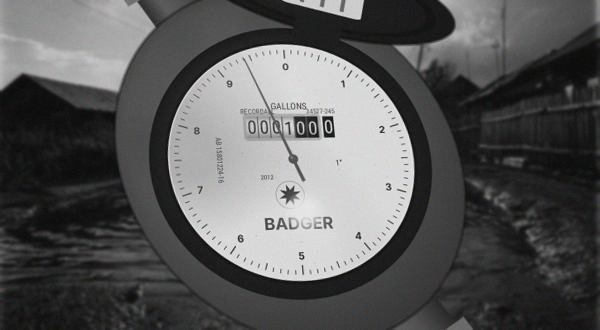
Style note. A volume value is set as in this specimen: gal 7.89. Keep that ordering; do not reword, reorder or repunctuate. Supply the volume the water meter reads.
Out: gal 999.4
